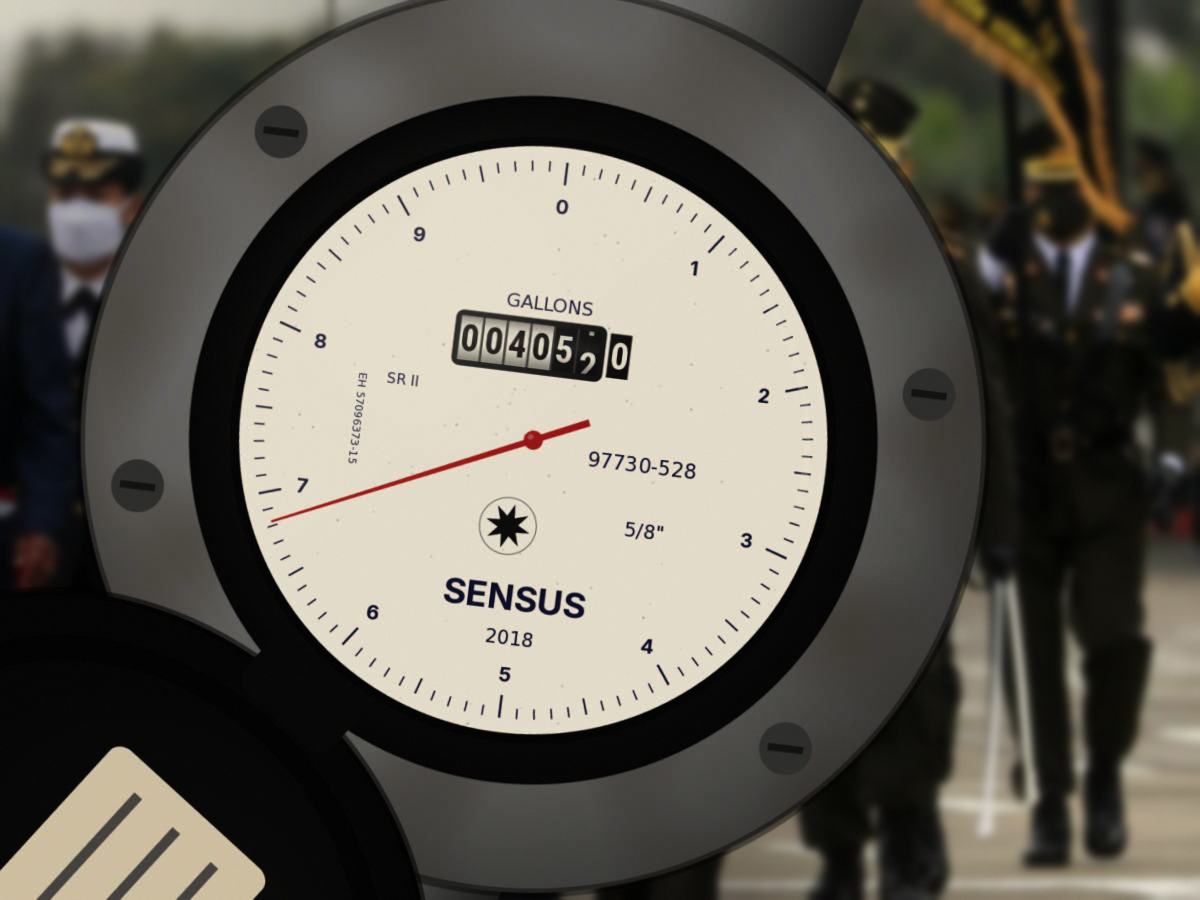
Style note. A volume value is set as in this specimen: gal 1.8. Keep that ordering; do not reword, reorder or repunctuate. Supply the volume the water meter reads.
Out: gal 40516.8
